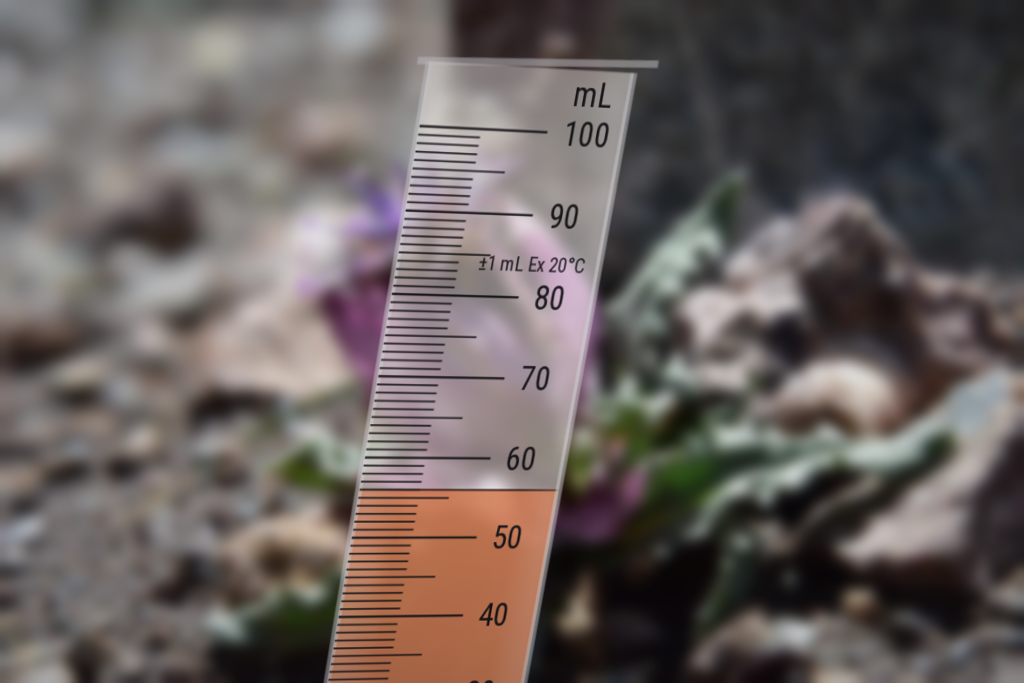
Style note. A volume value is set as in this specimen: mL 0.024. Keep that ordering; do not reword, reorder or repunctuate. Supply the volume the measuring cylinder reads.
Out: mL 56
